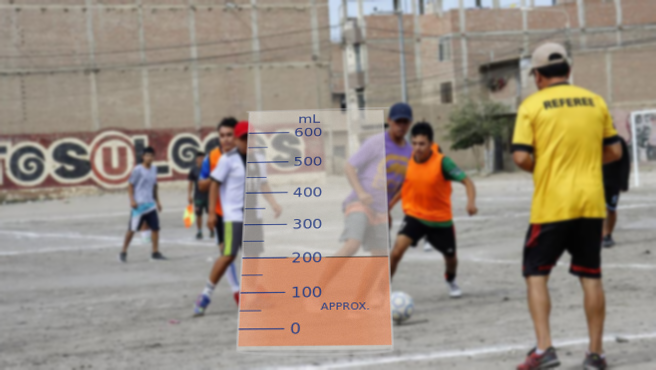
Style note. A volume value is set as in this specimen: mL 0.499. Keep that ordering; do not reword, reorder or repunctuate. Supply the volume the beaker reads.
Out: mL 200
